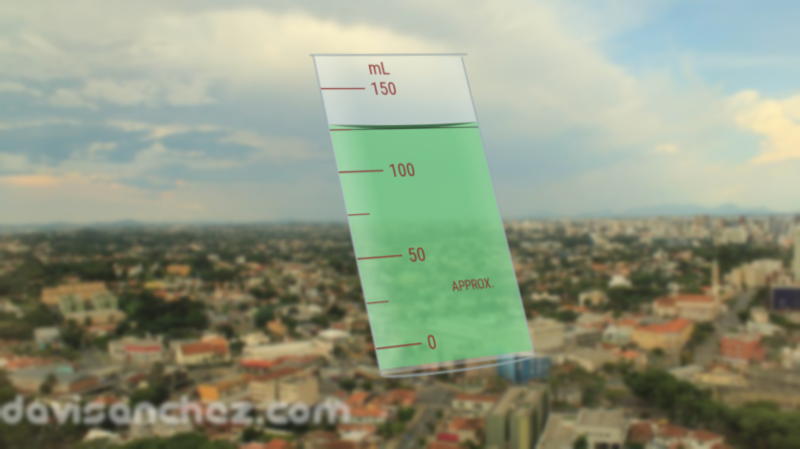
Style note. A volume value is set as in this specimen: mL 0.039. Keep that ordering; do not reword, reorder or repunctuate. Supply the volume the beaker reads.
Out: mL 125
